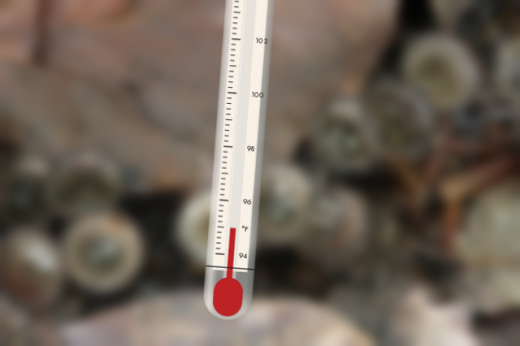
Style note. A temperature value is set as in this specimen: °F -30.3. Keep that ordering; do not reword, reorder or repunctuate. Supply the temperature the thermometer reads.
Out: °F 95
